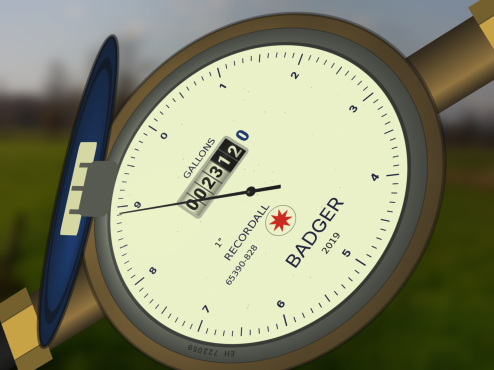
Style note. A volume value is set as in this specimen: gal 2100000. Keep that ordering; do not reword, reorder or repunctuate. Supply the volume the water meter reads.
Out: gal 23118.9
